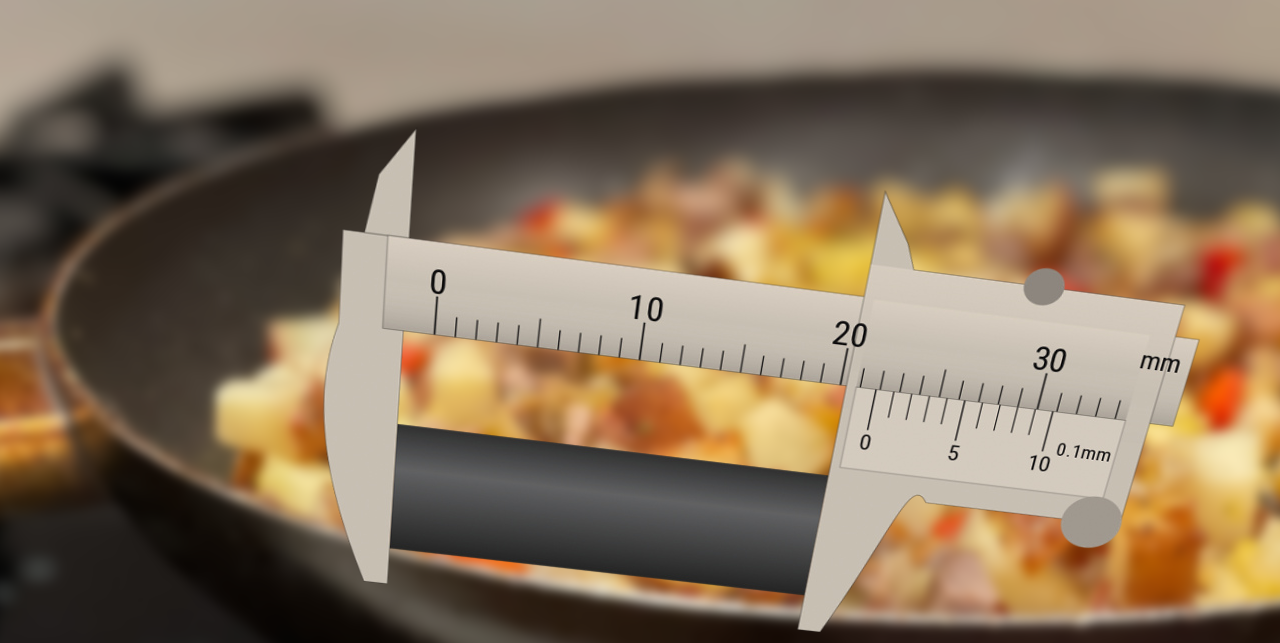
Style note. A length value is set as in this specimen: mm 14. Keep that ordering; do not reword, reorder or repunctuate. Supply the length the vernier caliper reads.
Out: mm 21.8
